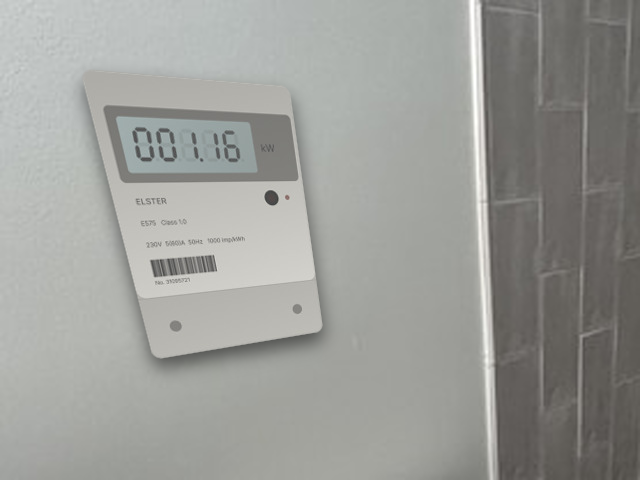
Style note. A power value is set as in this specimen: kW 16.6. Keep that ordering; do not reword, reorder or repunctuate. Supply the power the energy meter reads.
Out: kW 1.16
